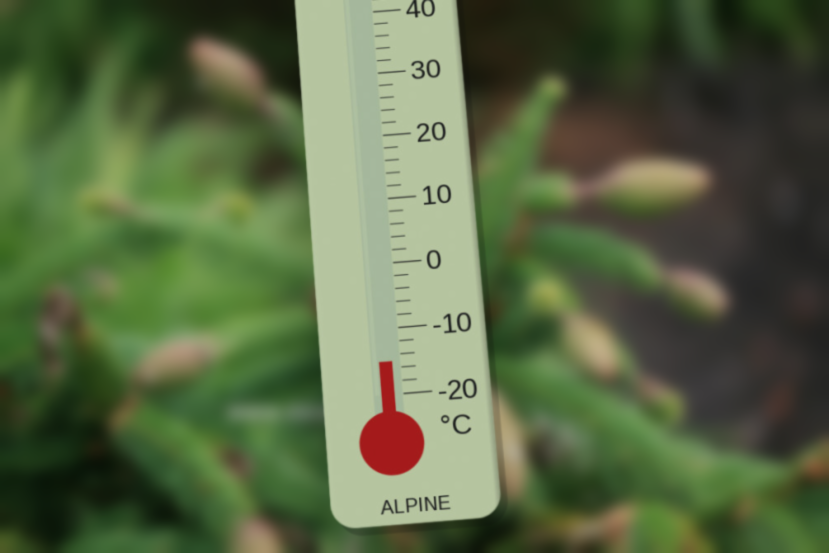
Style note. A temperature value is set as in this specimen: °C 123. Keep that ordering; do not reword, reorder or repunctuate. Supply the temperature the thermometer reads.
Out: °C -15
